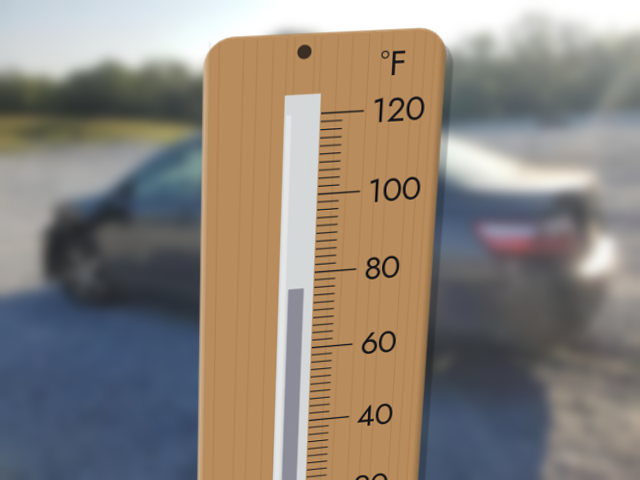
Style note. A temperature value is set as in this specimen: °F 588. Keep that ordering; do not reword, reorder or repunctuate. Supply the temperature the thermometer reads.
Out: °F 76
